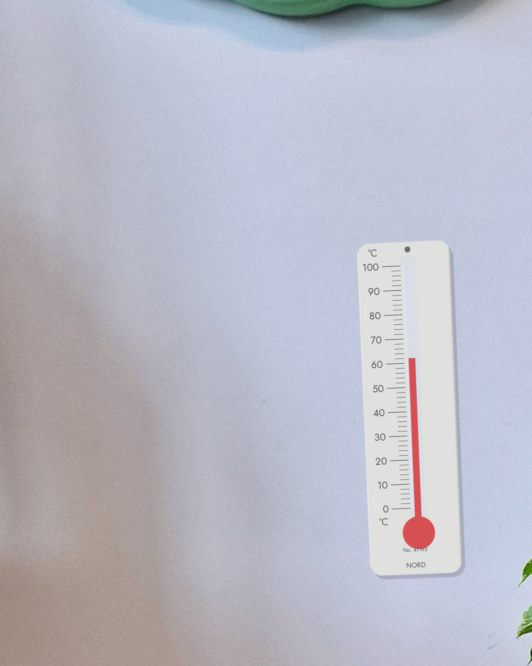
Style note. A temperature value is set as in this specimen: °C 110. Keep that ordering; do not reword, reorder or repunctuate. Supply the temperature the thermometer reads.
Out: °C 62
